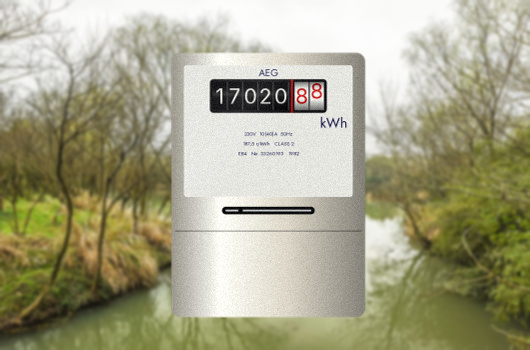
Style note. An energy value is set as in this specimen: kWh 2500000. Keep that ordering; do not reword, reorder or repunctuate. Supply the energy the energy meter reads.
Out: kWh 17020.88
